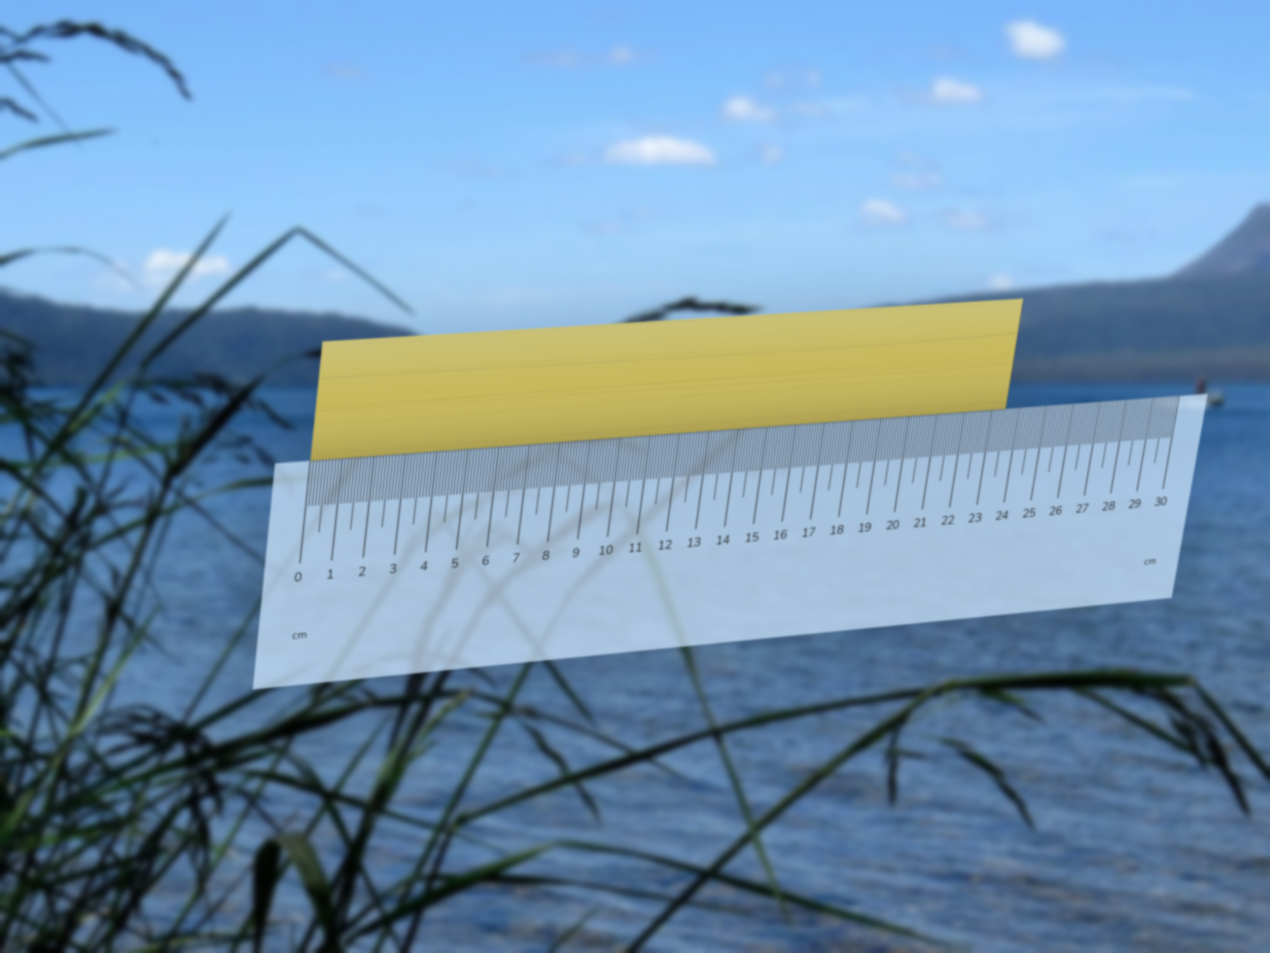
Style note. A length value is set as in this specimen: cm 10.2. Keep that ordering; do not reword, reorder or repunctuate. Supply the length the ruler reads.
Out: cm 23.5
